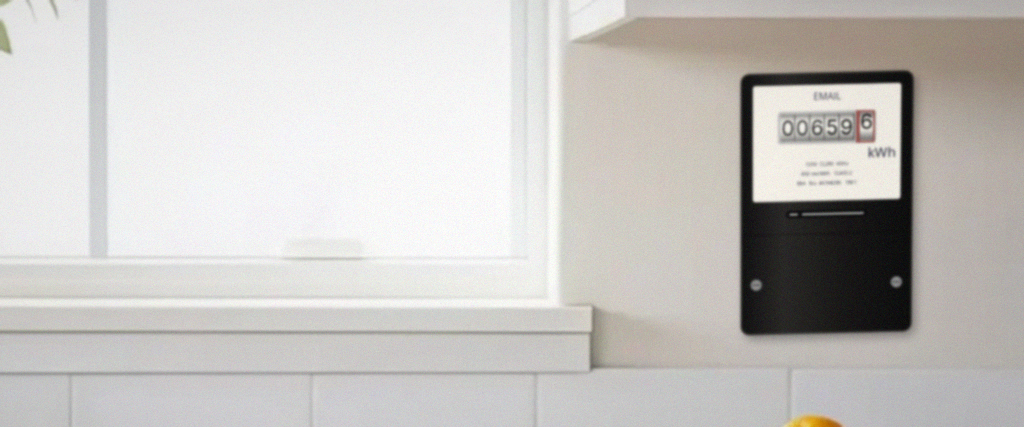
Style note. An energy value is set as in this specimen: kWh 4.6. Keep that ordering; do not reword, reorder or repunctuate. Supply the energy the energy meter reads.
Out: kWh 659.6
